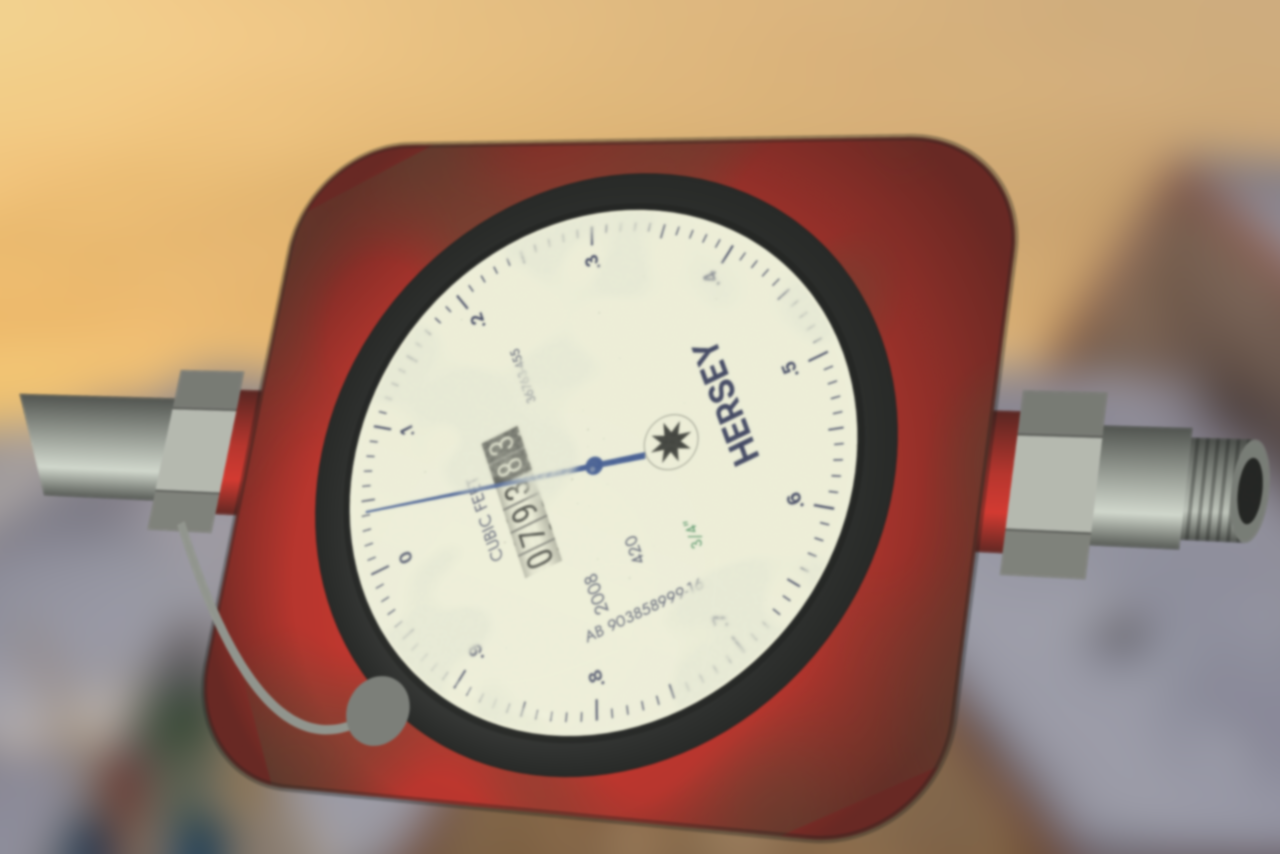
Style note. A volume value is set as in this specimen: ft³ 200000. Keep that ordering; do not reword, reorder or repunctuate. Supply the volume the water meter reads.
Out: ft³ 79383.04
